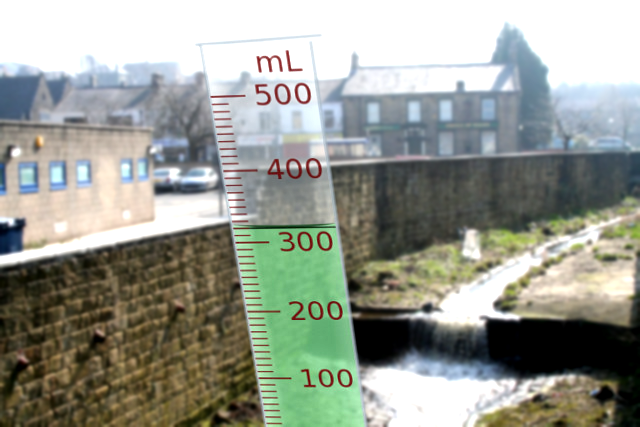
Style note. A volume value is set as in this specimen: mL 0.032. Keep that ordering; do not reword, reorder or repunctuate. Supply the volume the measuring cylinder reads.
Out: mL 320
